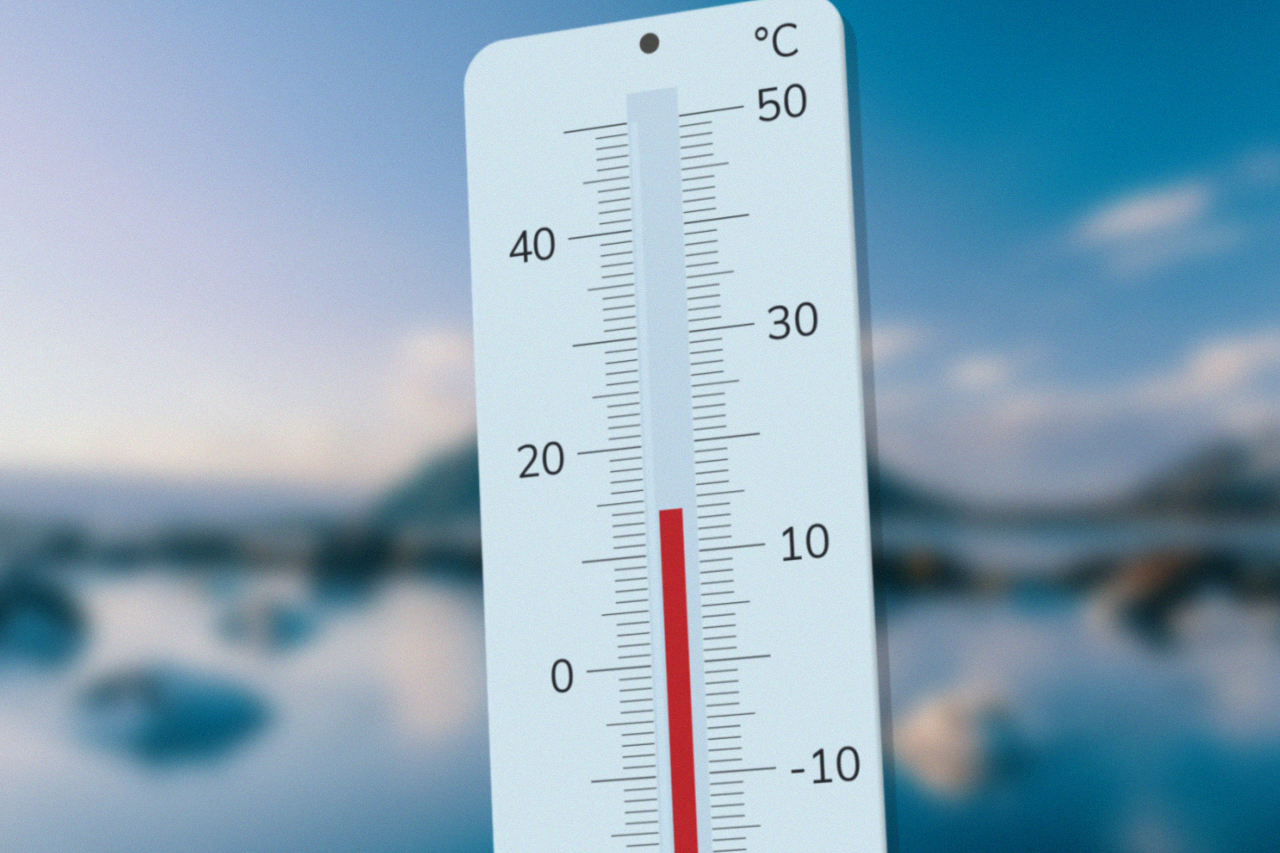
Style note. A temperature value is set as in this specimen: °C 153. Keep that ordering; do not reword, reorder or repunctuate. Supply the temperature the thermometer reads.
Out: °C 14
